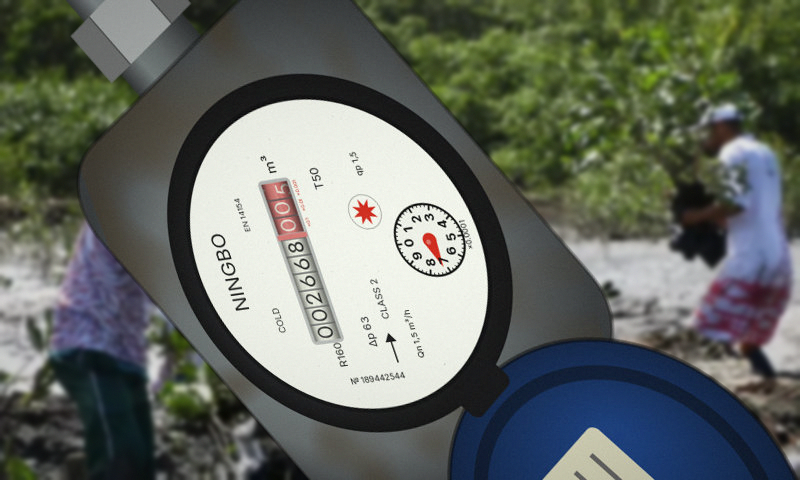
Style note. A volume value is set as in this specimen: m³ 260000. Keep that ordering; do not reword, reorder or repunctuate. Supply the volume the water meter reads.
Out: m³ 2668.0047
